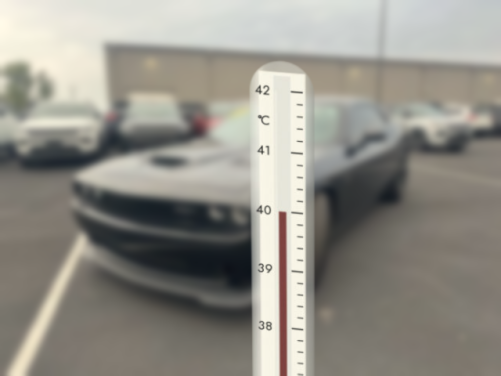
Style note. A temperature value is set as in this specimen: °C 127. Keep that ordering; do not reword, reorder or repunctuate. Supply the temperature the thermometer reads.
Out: °C 40
